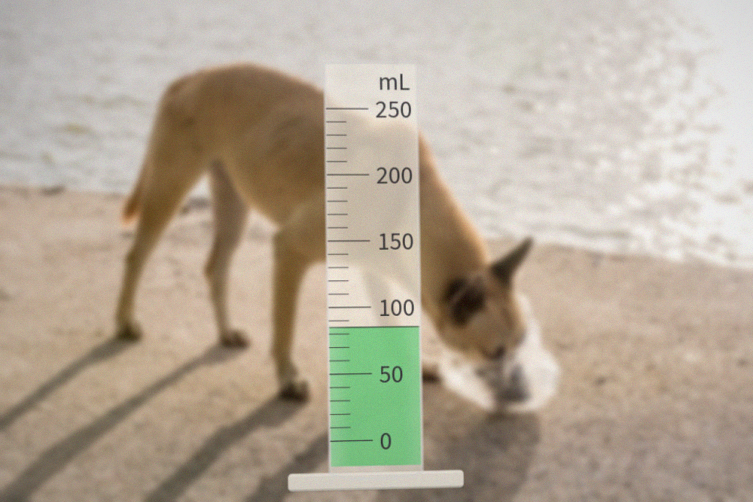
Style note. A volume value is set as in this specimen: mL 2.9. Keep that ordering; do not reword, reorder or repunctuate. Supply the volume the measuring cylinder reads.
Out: mL 85
